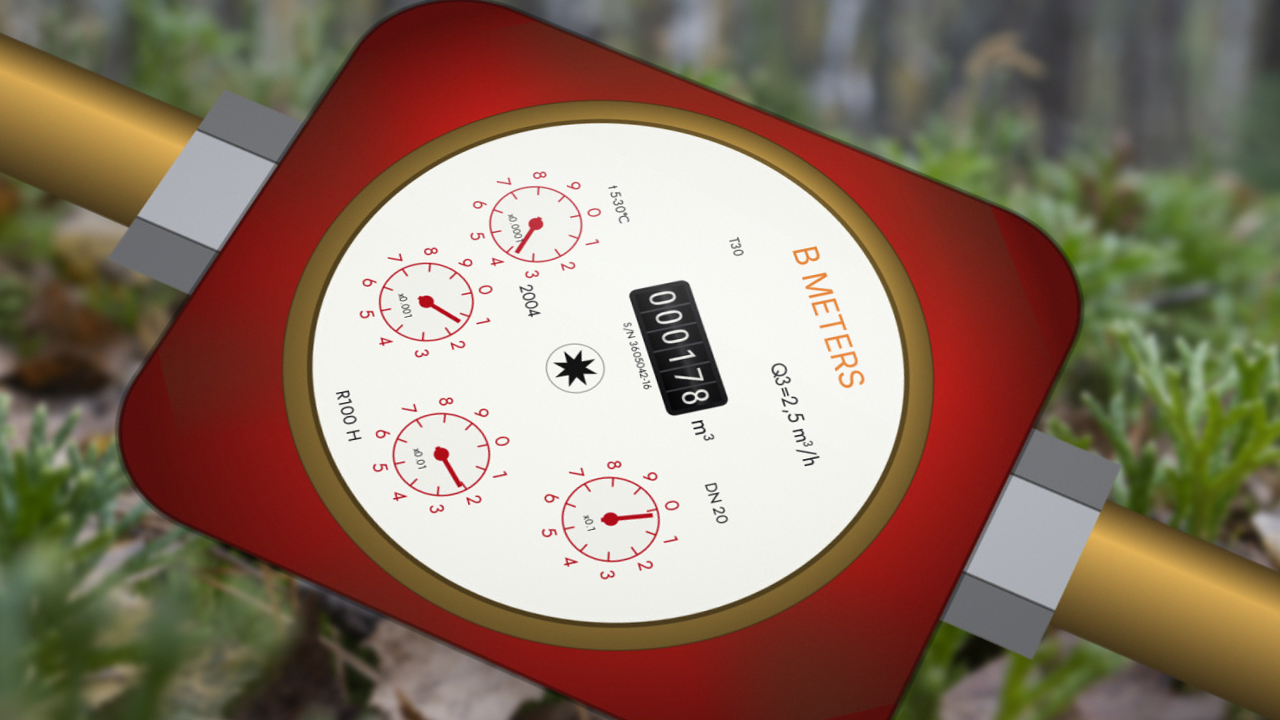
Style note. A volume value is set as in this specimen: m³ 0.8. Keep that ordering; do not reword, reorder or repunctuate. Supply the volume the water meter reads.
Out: m³ 178.0213
